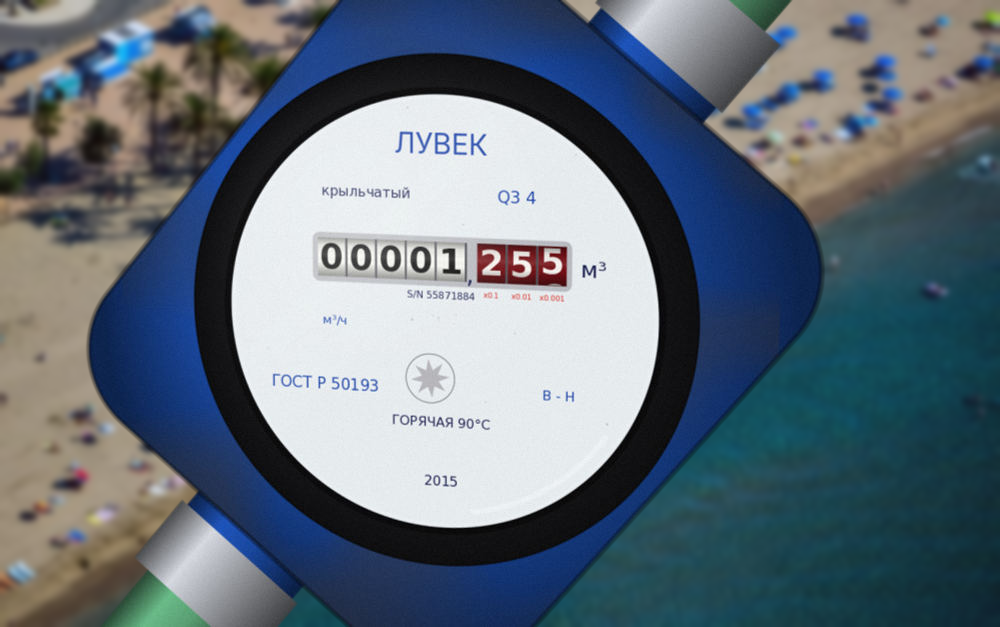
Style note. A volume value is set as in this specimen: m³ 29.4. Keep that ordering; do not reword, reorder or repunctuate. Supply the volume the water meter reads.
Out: m³ 1.255
